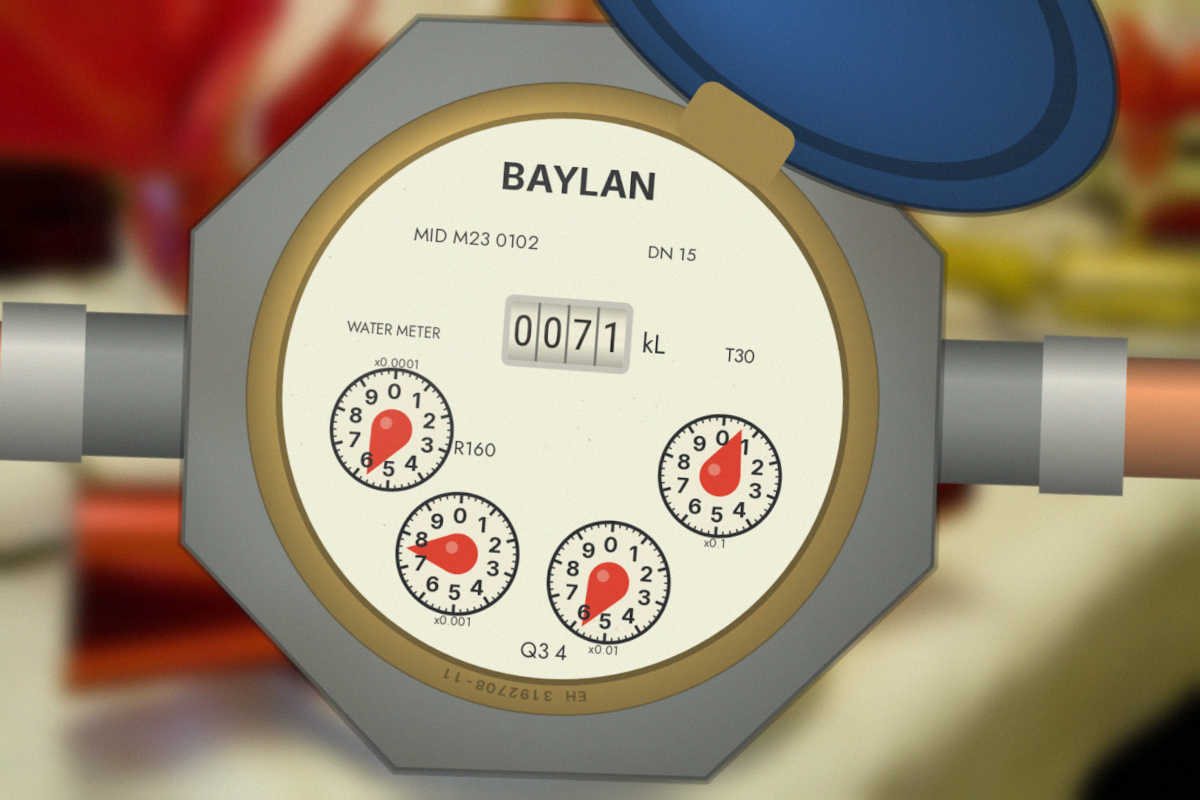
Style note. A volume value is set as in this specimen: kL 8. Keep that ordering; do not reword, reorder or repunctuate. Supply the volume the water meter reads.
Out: kL 71.0575
